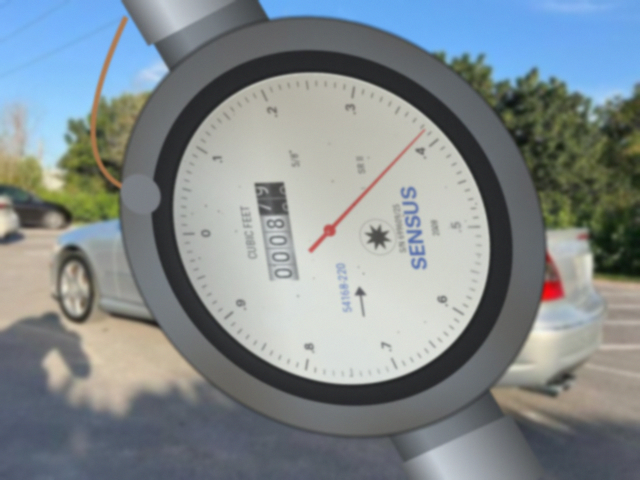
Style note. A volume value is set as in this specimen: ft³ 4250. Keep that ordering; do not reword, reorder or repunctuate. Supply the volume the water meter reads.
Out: ft³ 879.38
